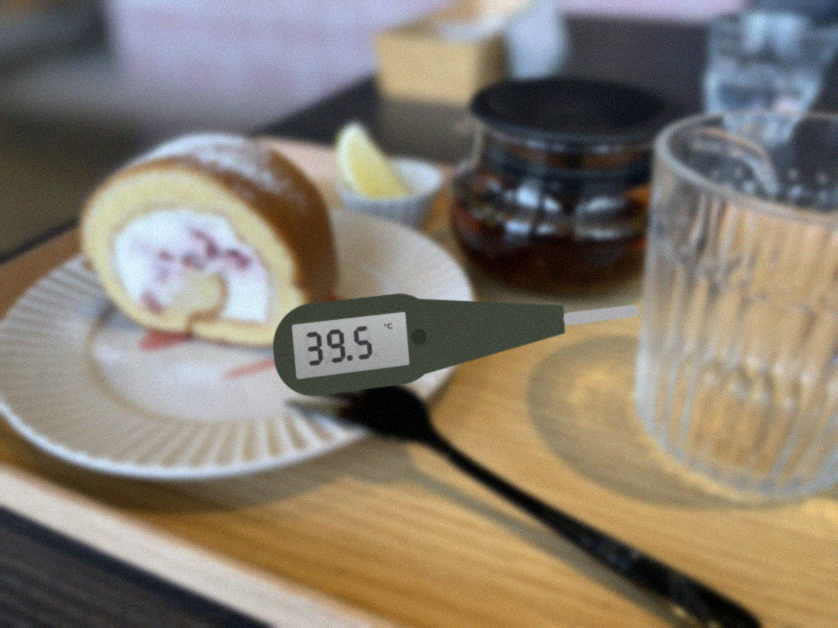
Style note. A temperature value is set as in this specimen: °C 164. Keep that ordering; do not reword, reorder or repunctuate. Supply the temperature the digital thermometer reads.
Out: °C 39.5
